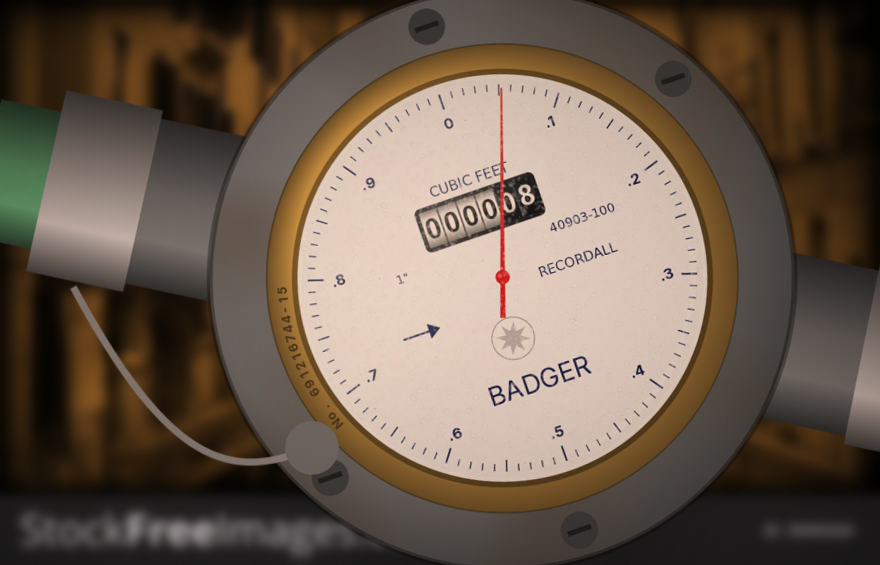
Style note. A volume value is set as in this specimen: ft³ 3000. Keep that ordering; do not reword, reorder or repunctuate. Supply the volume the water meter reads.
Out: ft³ 8.05
